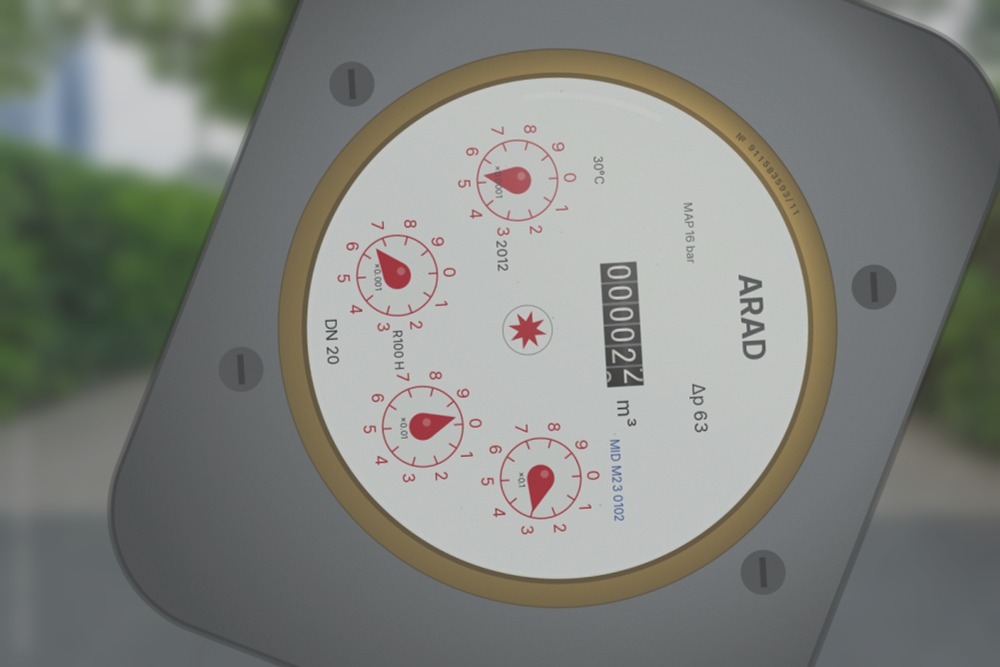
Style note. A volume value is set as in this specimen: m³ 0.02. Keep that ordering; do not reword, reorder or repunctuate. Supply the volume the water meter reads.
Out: m³ 22.2965
